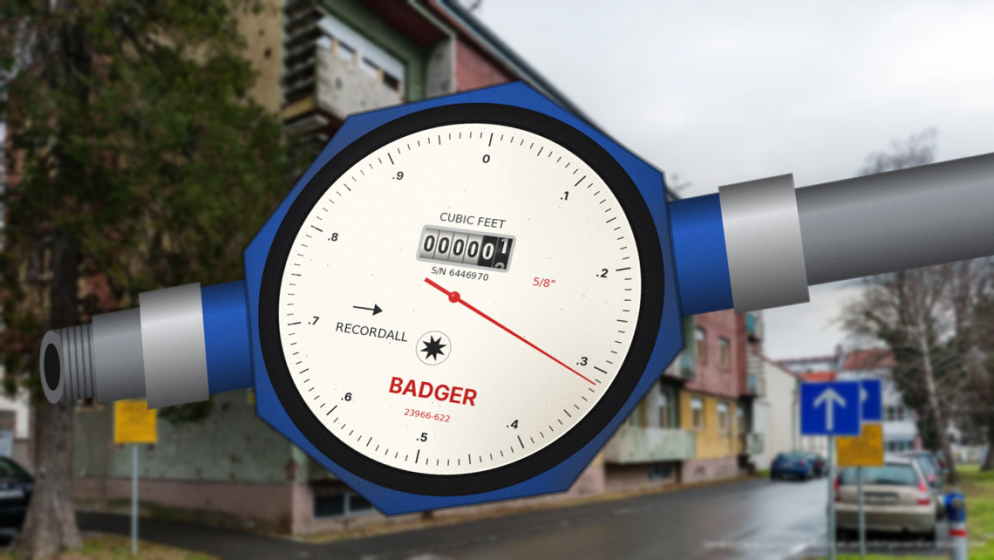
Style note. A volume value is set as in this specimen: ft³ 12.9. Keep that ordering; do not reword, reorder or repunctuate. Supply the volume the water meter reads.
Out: ft³ 1.31
